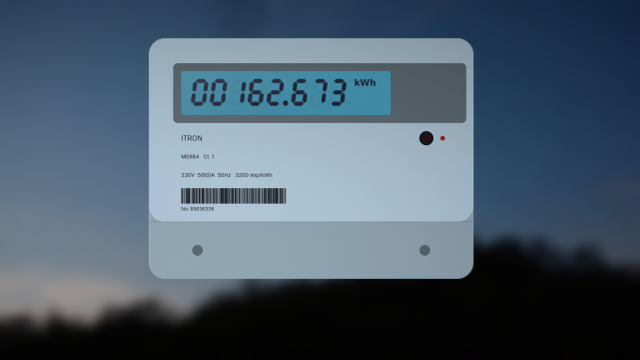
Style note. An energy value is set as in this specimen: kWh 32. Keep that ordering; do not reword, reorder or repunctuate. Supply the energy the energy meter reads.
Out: kWh 162.673
